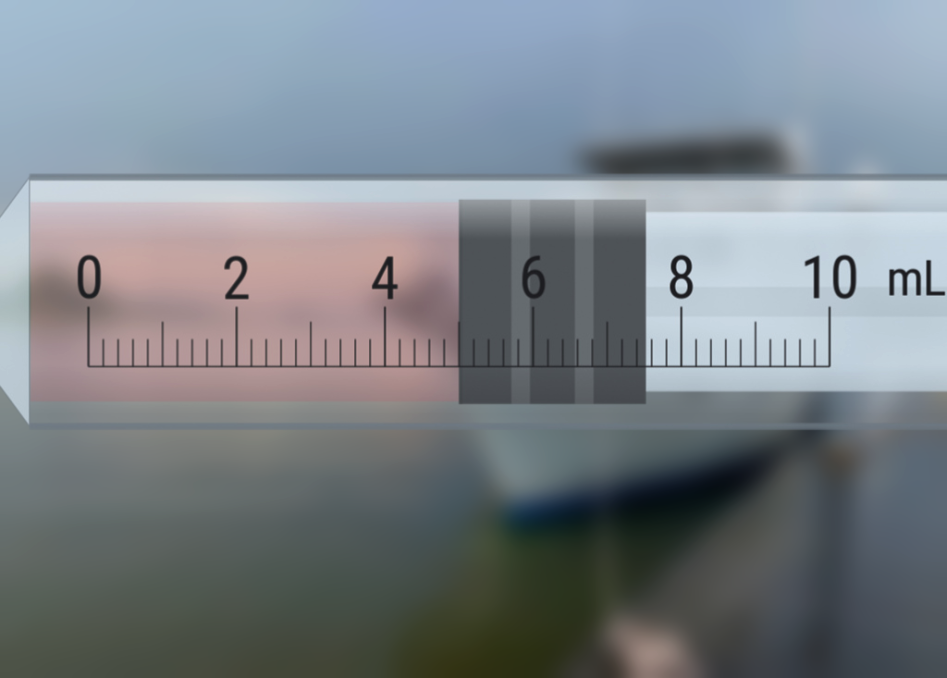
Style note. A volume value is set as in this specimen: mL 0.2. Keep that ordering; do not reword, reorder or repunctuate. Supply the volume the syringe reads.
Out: mL 5
